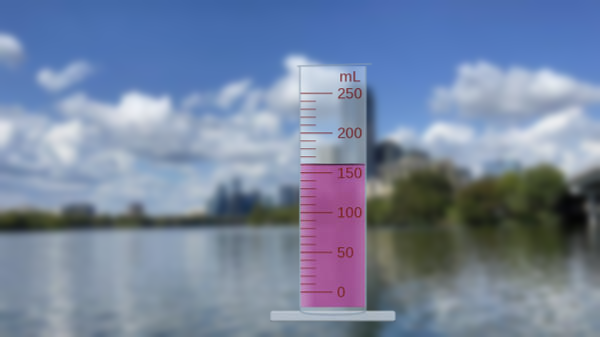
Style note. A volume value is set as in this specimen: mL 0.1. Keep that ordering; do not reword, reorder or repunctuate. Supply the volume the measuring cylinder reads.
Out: mL 160
